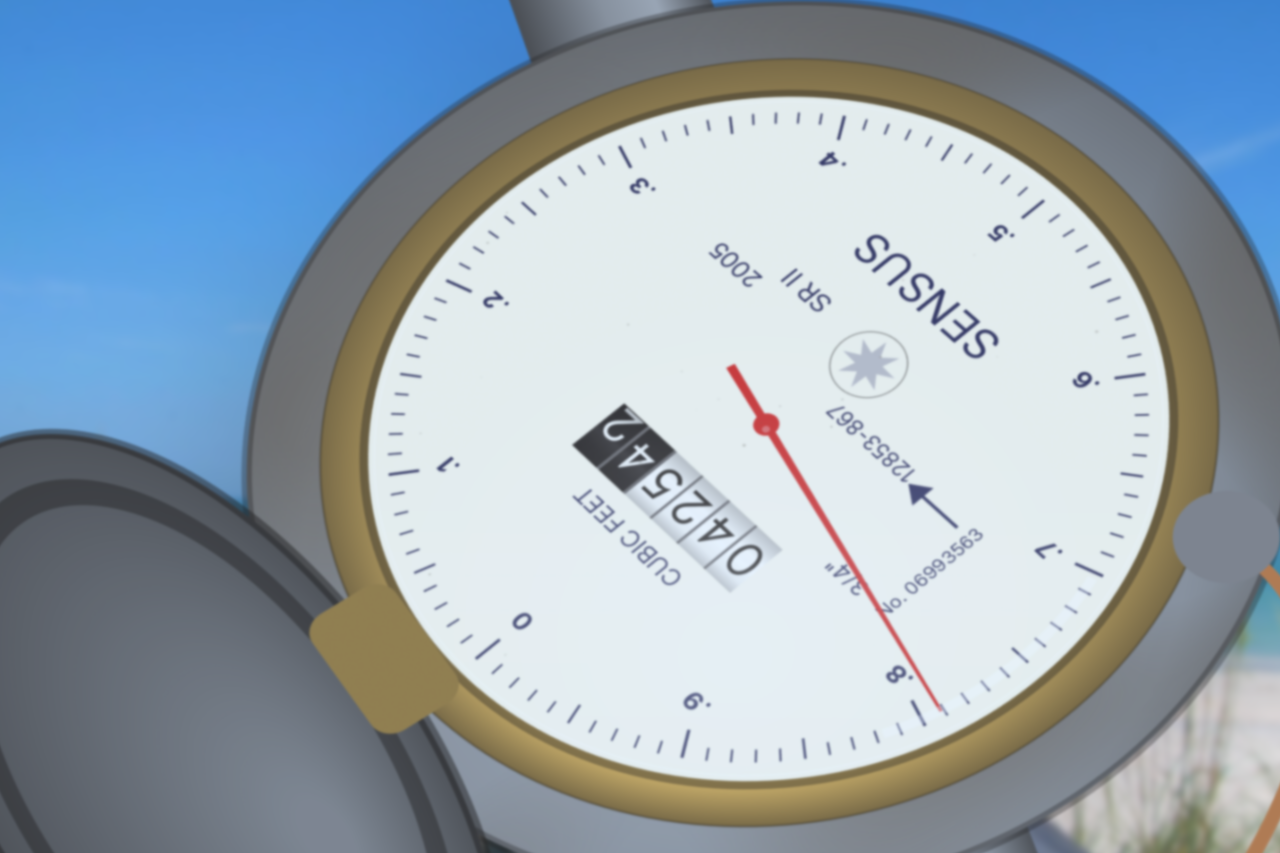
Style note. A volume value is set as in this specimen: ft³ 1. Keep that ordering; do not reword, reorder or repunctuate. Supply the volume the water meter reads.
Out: ft³ 42541.79
